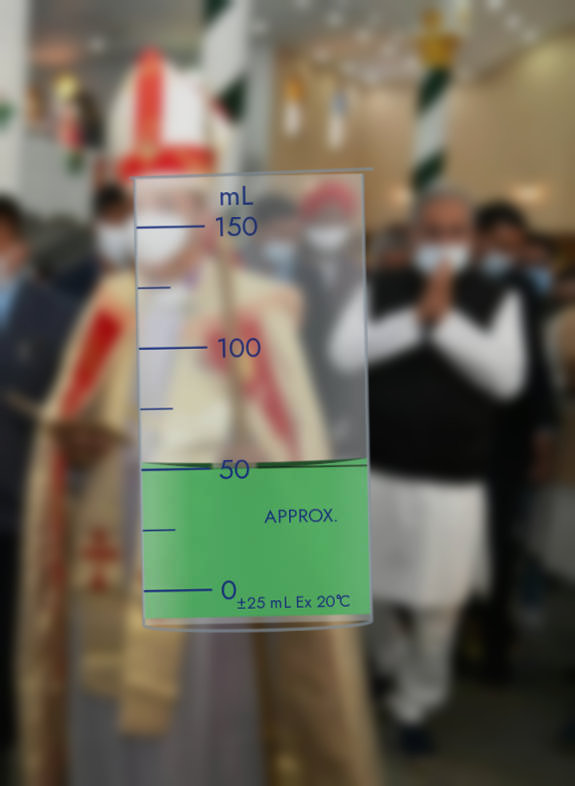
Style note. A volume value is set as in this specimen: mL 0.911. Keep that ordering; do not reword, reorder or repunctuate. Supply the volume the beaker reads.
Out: mL 50
